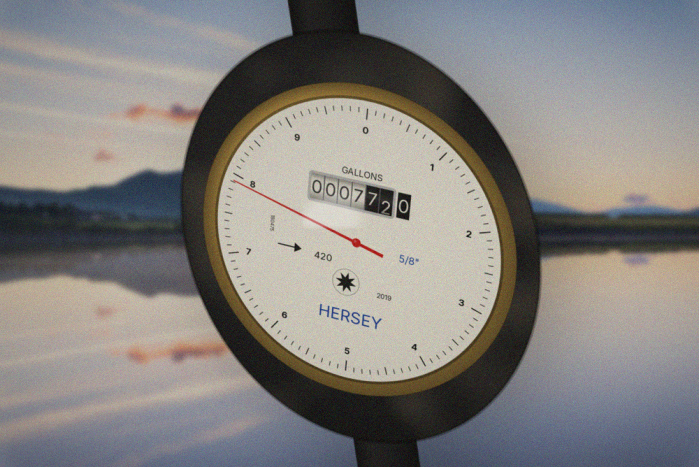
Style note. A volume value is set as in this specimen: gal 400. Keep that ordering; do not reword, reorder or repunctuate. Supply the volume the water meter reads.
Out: gal 7717.9
